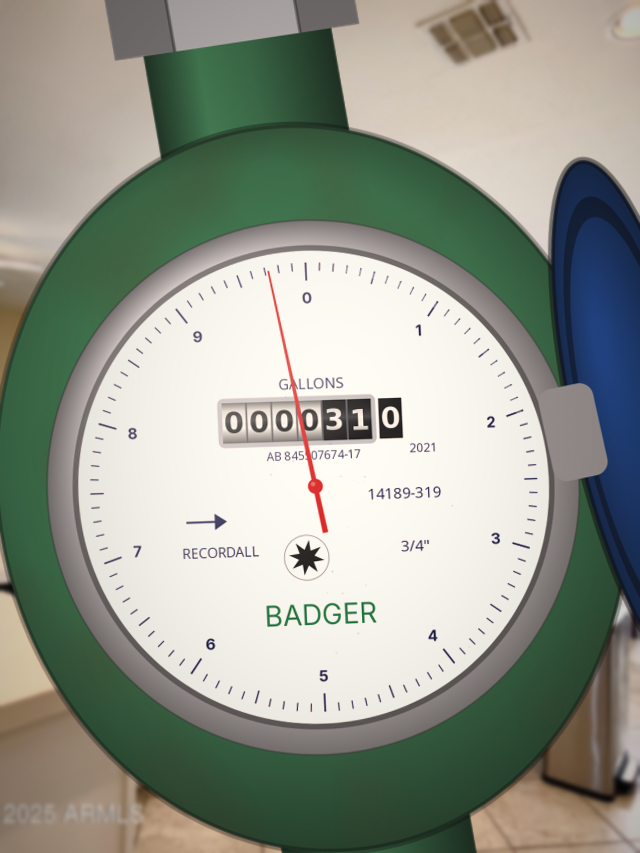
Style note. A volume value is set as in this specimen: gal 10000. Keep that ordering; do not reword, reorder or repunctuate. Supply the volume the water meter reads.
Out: gal 309.7
